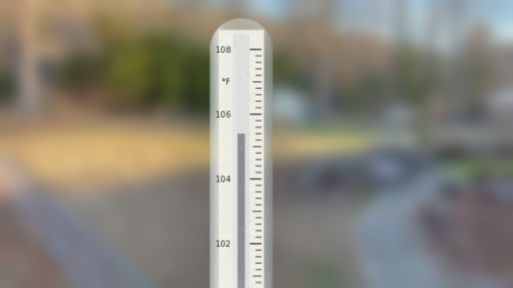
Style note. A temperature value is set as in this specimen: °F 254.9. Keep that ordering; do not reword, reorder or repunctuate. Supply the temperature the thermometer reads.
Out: °F 105.4
